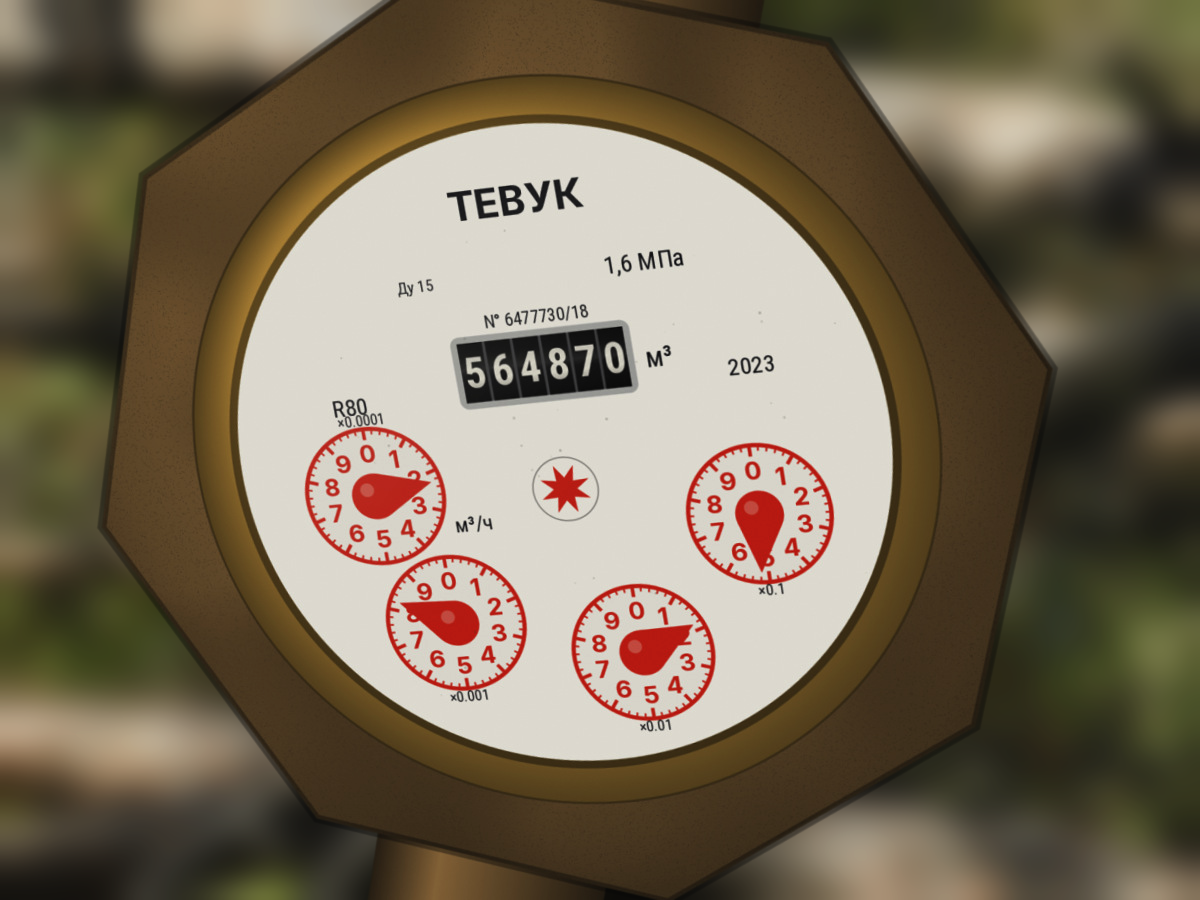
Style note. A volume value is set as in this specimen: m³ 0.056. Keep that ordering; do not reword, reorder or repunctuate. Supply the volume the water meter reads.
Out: m³ 564870.5182
